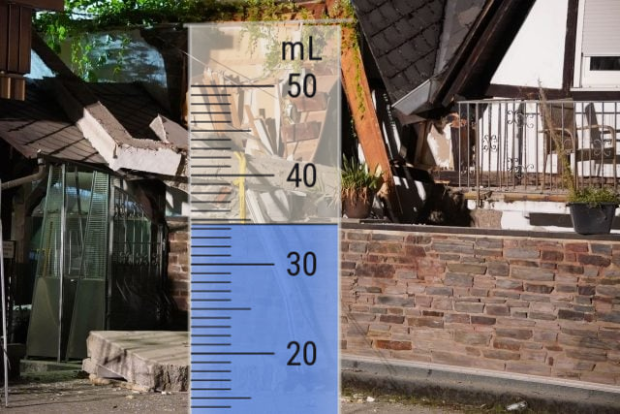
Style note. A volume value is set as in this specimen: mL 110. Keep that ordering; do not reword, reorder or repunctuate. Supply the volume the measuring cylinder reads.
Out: mL 34.5
